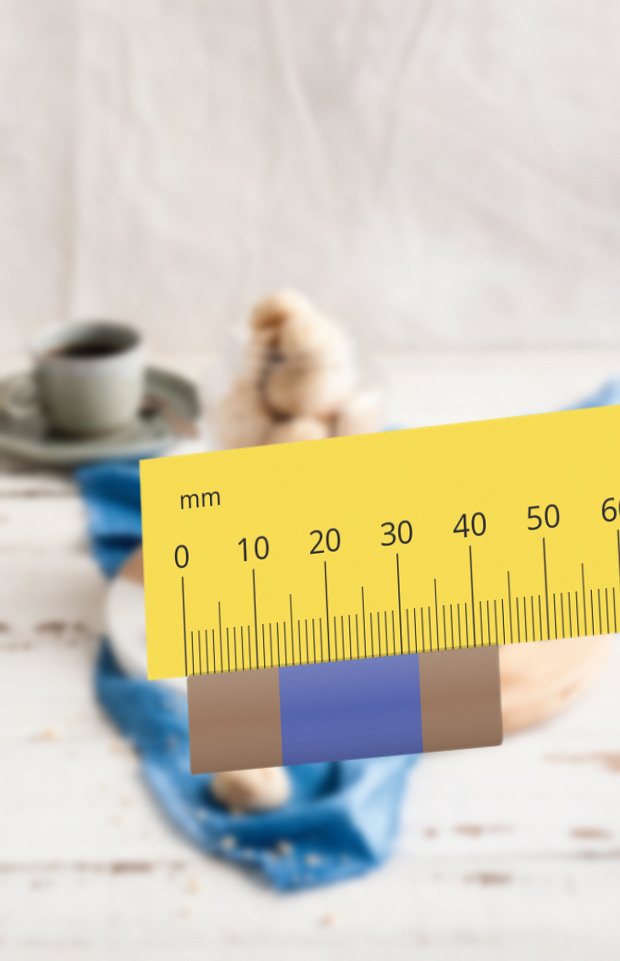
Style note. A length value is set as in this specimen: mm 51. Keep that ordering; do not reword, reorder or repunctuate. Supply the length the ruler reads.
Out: mm 43
